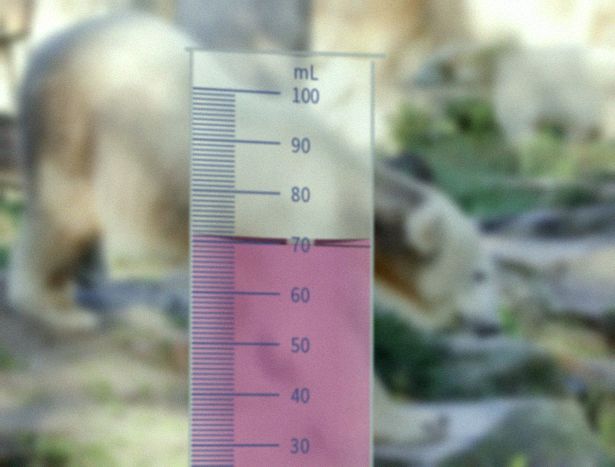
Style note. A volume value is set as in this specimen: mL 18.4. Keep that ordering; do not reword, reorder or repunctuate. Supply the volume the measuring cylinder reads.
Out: mL 70
